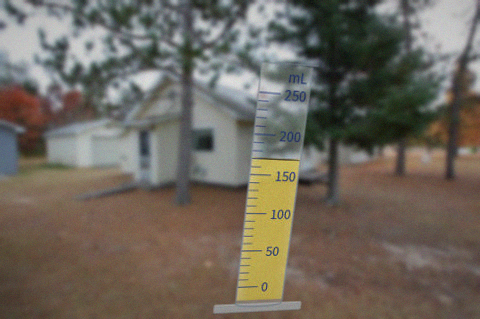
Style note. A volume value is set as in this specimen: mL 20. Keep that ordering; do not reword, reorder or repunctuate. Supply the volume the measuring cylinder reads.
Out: mL 170
